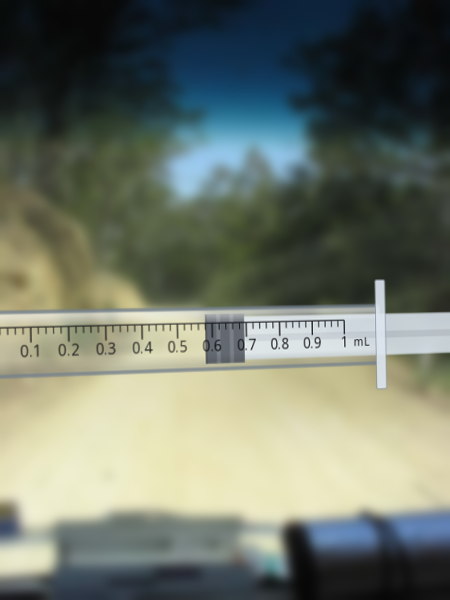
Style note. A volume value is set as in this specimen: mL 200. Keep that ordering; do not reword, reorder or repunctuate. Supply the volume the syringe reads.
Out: mL 0.58
